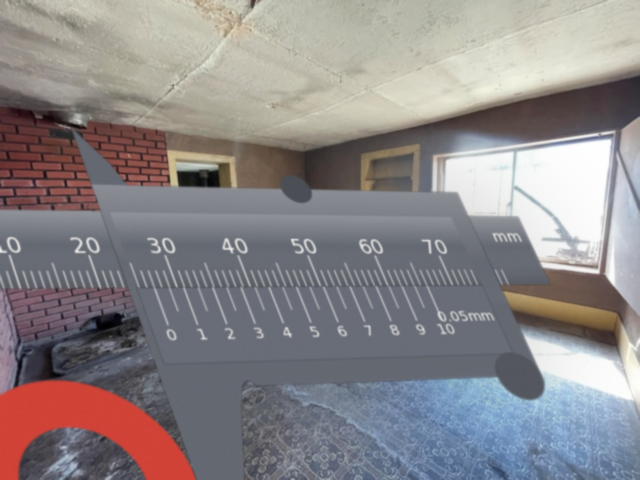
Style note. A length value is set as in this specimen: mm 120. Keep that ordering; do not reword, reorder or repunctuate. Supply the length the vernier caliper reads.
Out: mm 27.0
